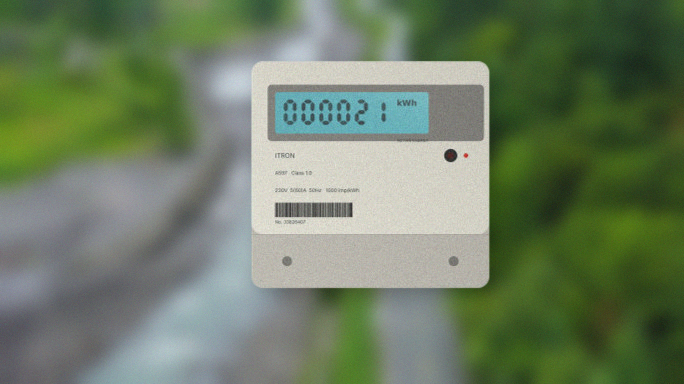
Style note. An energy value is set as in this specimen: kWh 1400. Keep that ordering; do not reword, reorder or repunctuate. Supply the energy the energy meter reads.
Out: kWh 21
